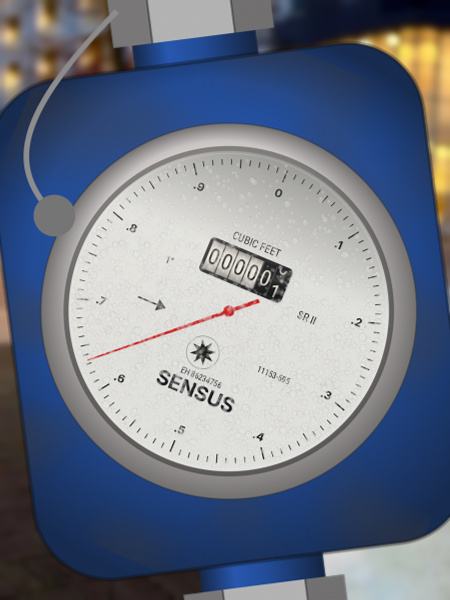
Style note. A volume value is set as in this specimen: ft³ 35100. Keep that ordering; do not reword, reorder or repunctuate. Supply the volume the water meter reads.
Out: ft³ 0.63
